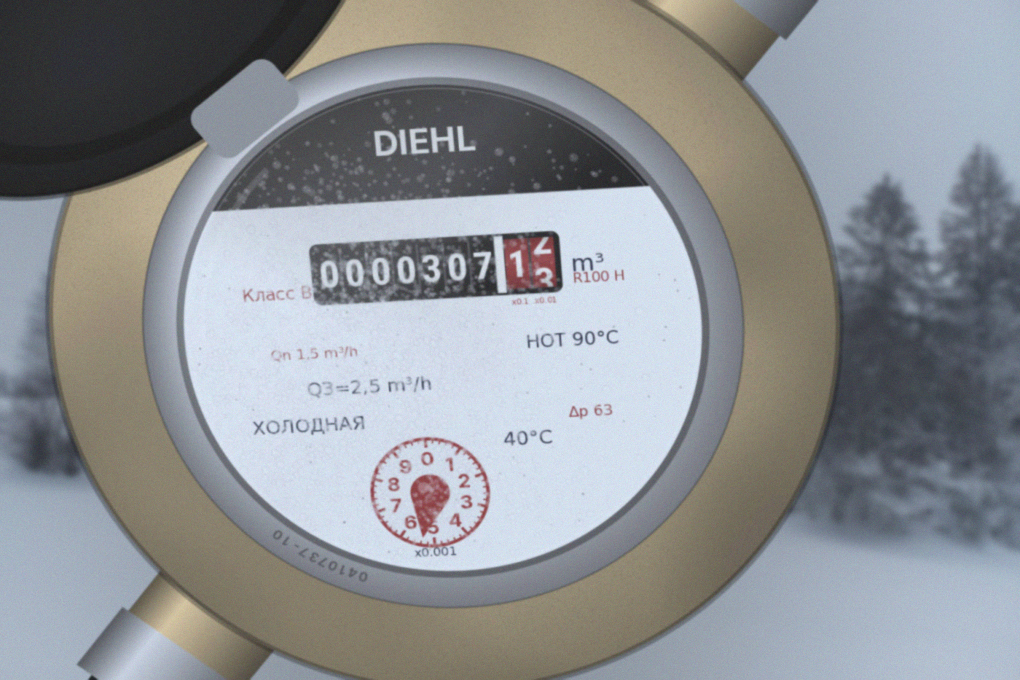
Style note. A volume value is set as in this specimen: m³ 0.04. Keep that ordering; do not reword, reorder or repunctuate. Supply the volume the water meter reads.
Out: m³ 307.125
